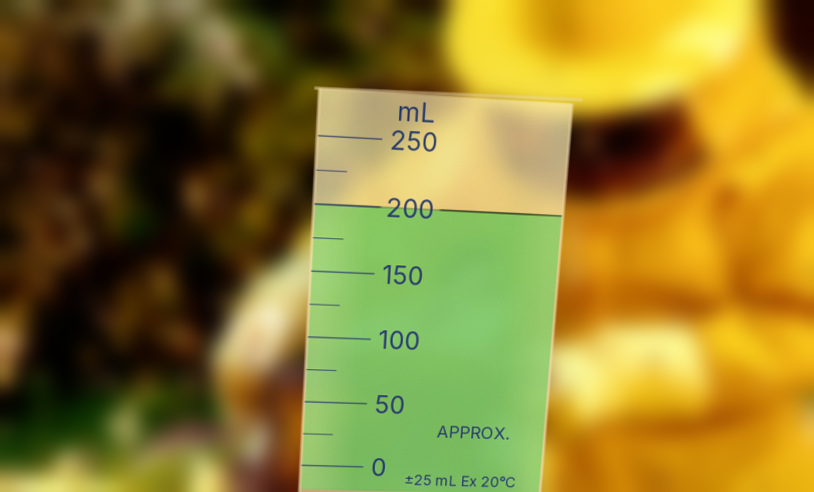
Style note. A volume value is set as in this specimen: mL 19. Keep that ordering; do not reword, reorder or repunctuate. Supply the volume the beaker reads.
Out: mL 200
